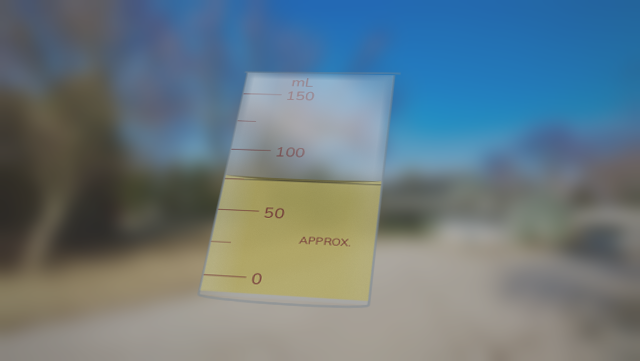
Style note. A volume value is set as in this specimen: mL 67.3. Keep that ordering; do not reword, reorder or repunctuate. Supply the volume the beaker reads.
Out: mL 75
